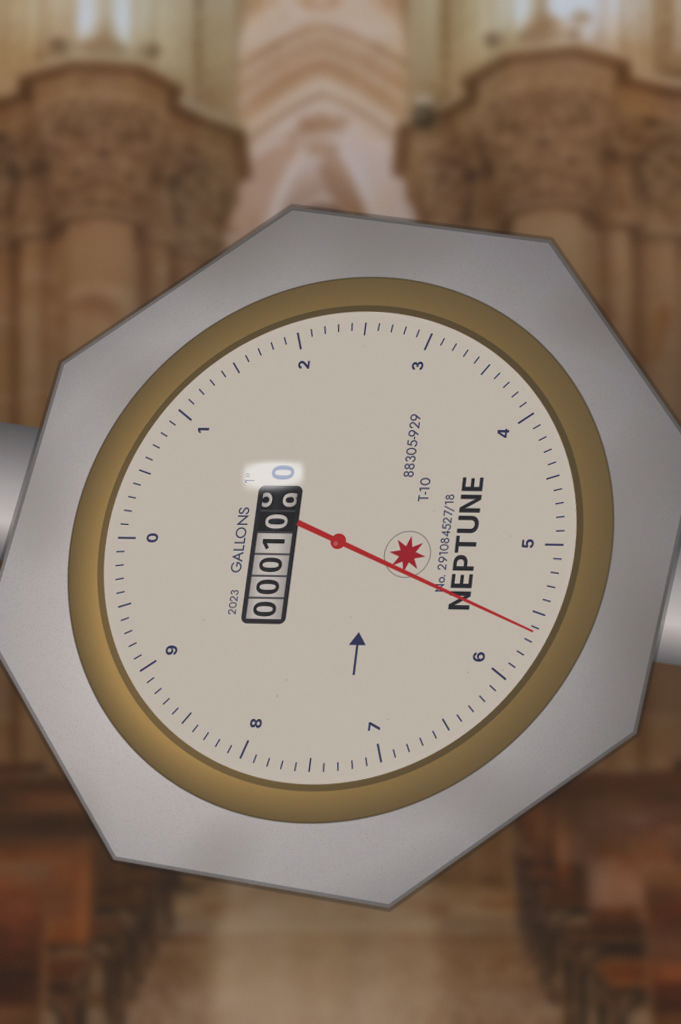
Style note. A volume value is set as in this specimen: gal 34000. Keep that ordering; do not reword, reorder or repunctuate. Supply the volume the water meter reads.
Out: gal 1085.6
